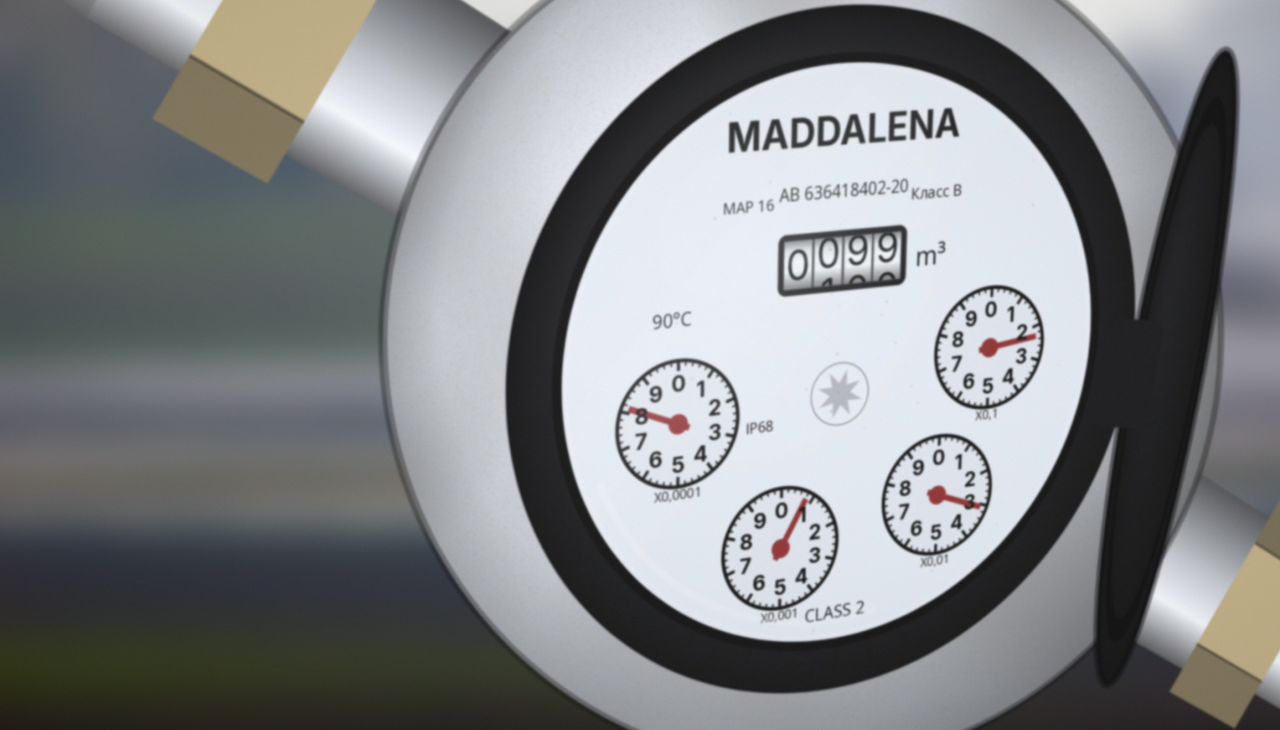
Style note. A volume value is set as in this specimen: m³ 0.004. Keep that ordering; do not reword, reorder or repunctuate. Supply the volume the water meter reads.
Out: m³ 99.2308
